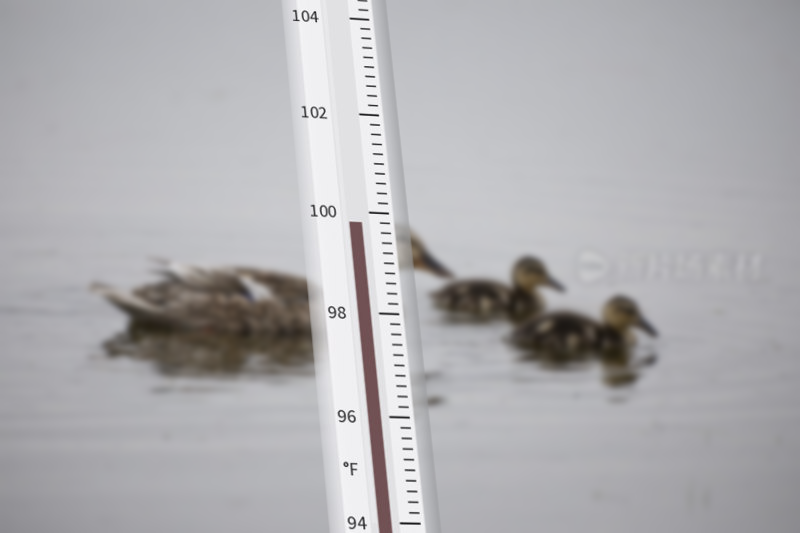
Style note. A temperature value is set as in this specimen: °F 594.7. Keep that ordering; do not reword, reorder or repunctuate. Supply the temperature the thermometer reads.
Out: °F 99.8
